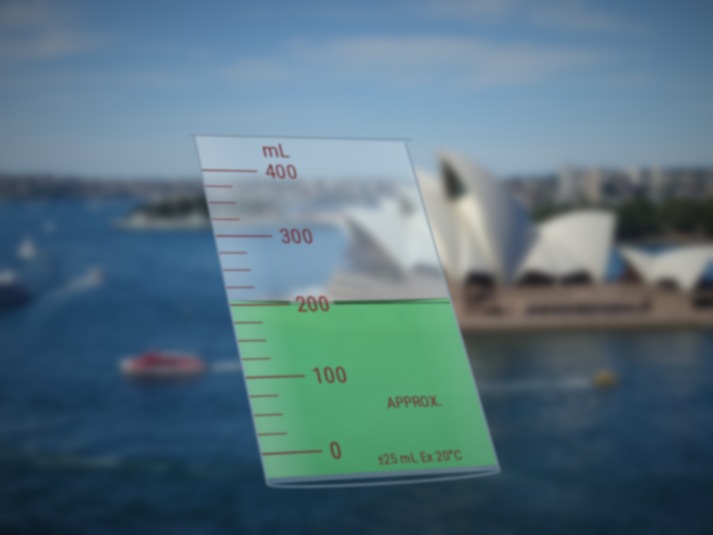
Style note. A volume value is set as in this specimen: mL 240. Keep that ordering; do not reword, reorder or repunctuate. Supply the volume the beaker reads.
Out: mL 200
